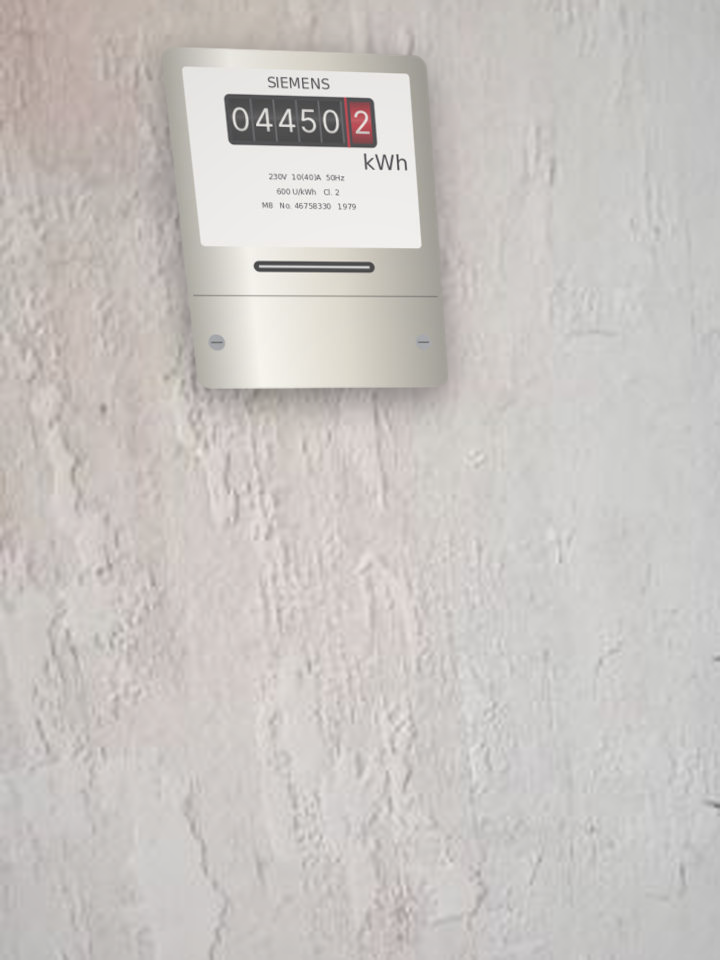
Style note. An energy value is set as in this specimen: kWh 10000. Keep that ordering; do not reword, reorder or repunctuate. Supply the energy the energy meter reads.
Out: kWh 4450.2
